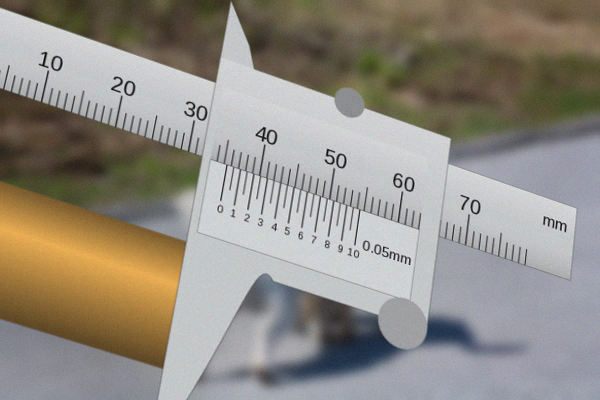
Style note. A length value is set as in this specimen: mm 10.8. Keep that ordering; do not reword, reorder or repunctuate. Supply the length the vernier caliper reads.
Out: mm 35.4
